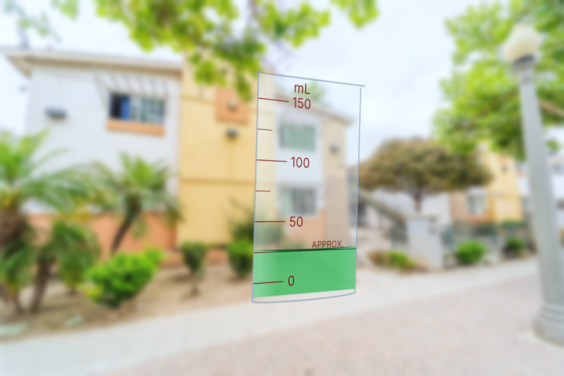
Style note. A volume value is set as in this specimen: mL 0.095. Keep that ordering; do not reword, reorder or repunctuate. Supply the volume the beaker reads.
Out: mL 25
